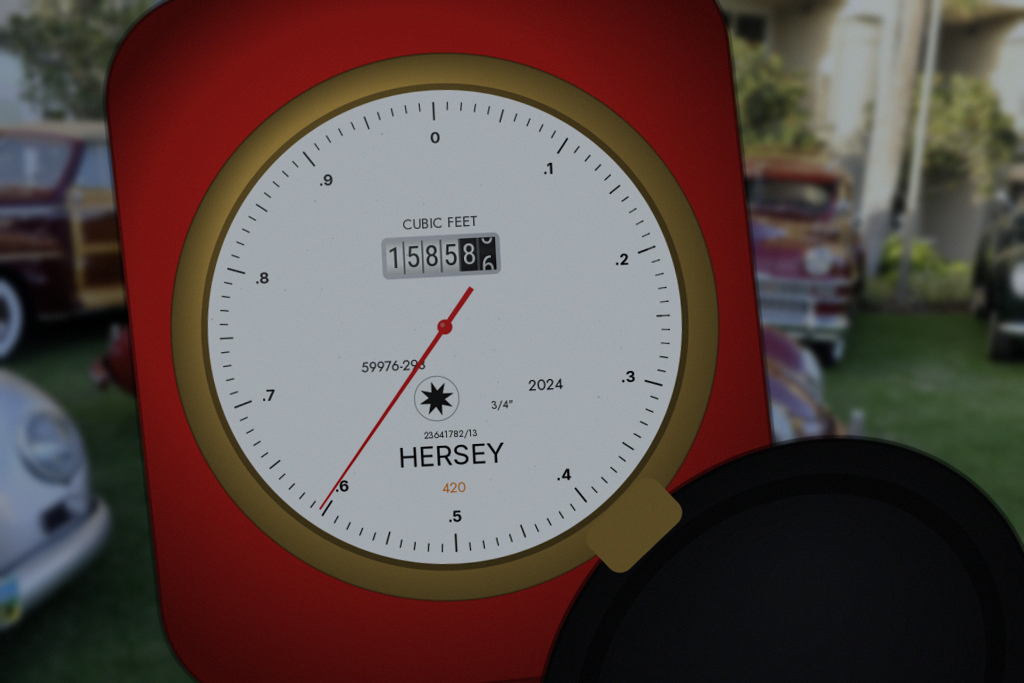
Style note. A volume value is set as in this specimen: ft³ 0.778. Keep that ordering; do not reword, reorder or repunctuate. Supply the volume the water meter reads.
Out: ft³ 158585.60
